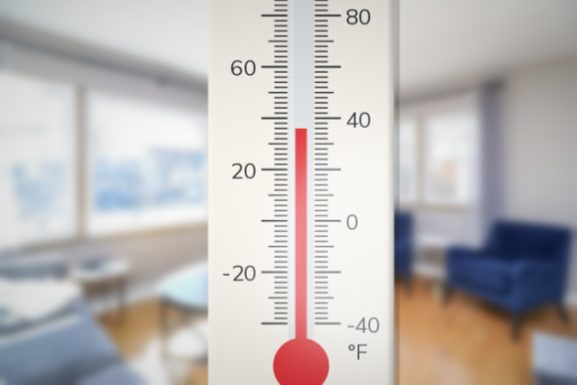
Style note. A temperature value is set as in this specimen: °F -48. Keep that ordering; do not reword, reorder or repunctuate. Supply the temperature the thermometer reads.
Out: °F 36
